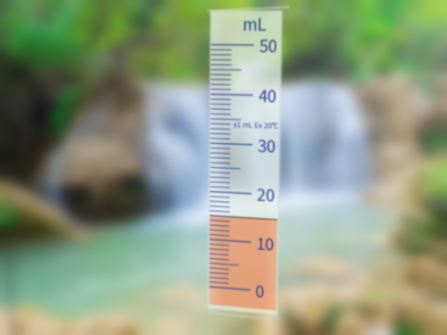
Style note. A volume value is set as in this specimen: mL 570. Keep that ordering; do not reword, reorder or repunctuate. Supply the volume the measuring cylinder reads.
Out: mL 15
